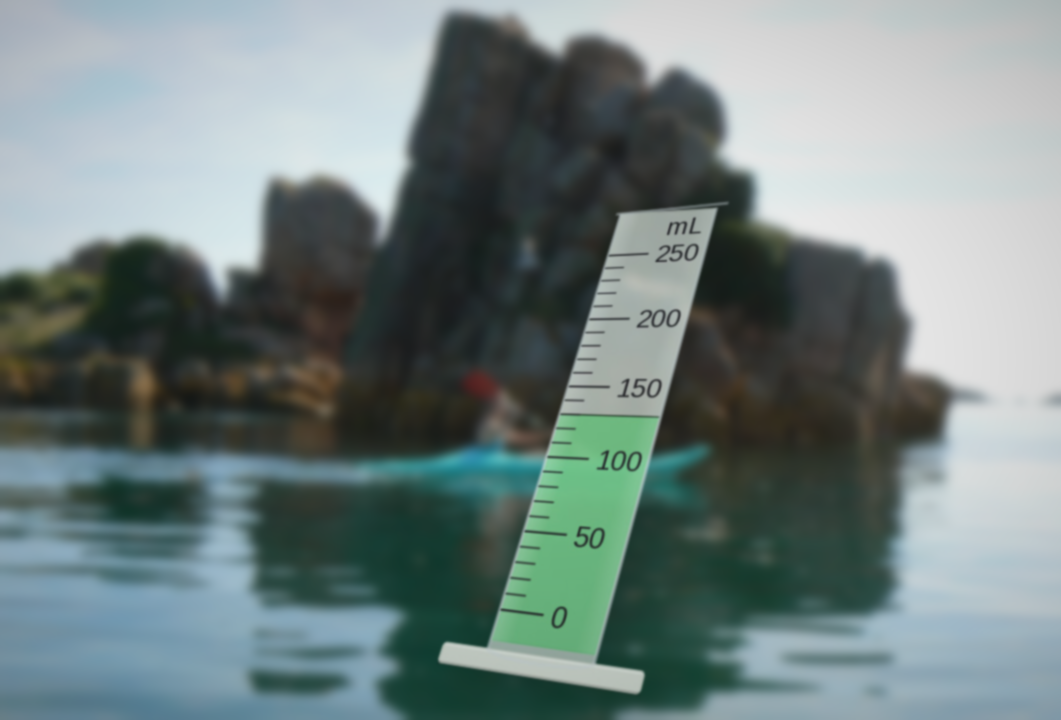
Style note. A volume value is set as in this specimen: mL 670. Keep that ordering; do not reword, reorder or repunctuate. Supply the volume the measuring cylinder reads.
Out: mL 130
